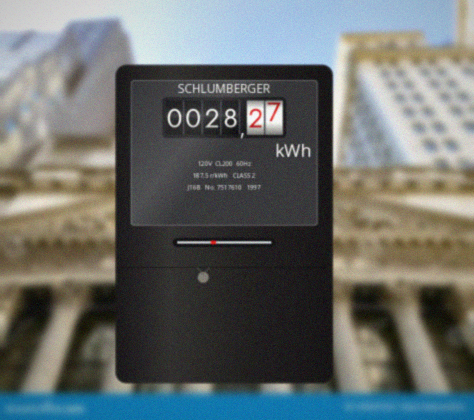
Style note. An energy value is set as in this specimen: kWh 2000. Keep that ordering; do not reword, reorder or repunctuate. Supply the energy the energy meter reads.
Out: kWh 28.27
